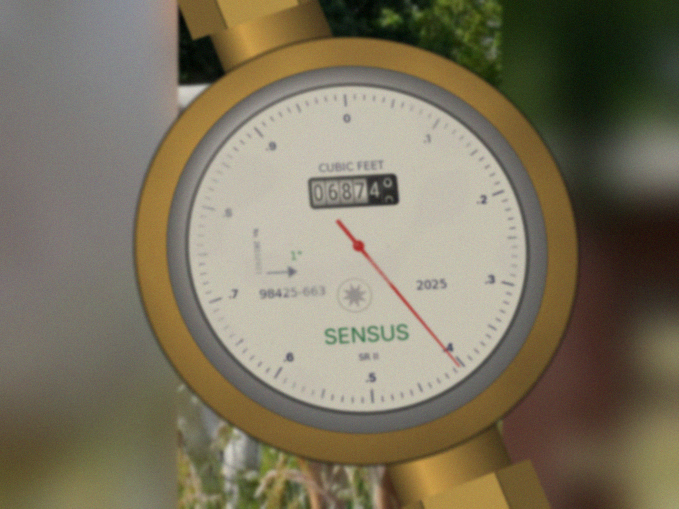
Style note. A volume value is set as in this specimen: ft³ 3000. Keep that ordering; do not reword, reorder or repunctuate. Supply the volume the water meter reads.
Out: ft³ 68748.40
